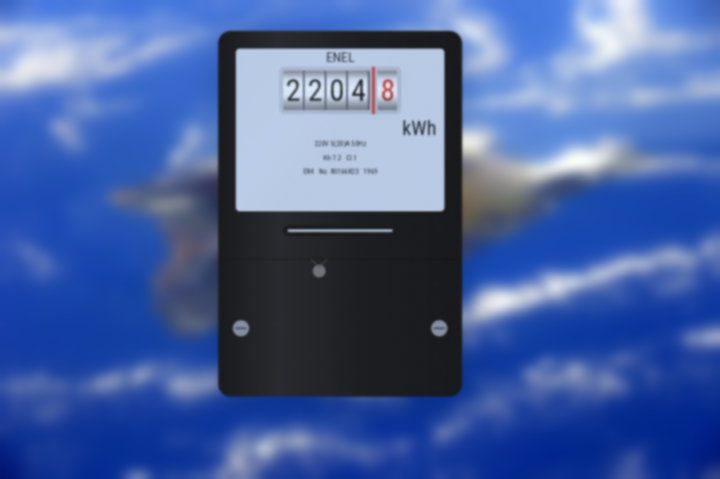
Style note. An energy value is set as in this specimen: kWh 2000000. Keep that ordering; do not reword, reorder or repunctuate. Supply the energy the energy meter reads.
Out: kWh 2204.8
